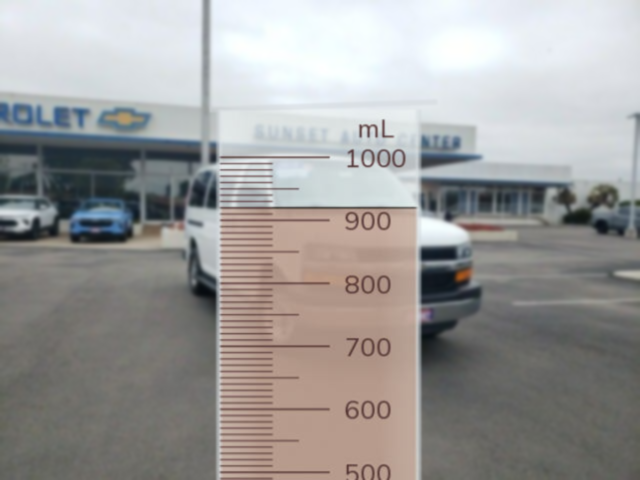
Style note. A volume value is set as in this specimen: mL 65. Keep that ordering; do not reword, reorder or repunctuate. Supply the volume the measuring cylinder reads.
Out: mL 920
